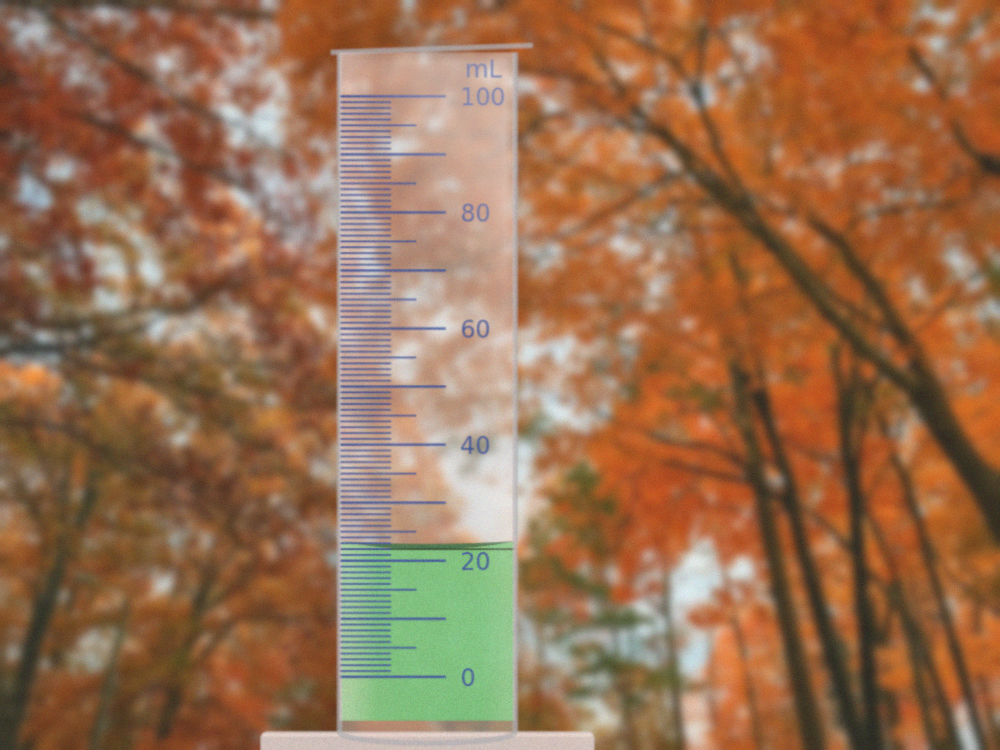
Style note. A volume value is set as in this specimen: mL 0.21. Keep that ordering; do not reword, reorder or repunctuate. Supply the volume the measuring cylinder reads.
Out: mL 22
